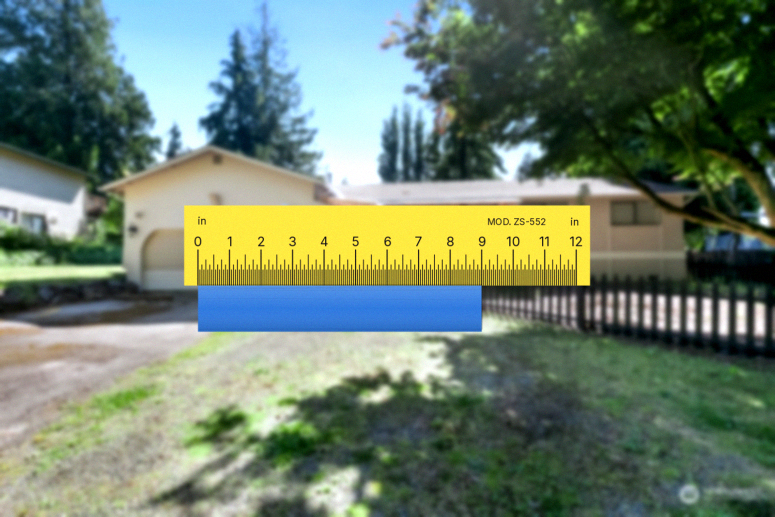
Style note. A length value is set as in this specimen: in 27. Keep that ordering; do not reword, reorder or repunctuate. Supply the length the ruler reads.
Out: in 9
